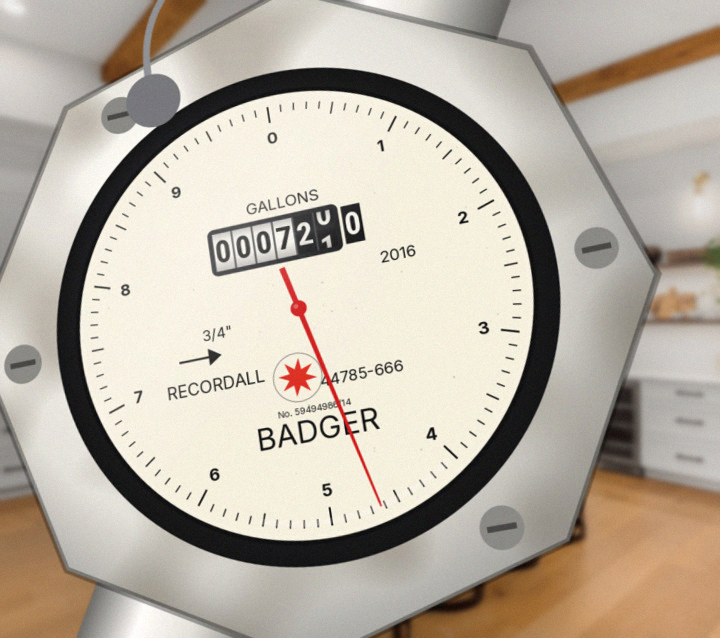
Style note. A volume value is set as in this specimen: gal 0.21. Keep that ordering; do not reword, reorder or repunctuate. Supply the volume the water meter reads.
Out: gal 7204.6
